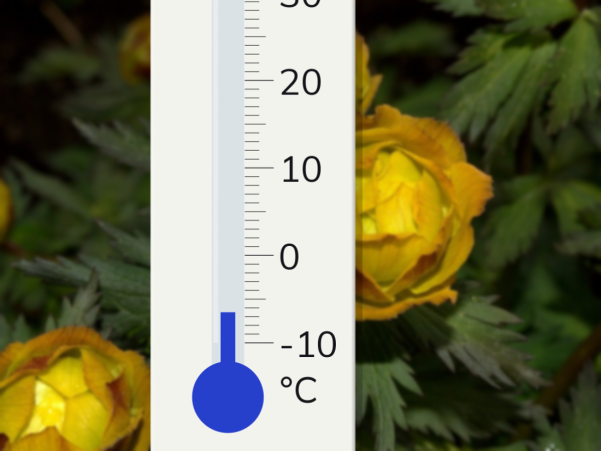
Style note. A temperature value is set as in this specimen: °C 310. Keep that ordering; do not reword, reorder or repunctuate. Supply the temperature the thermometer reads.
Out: °C -6.5
